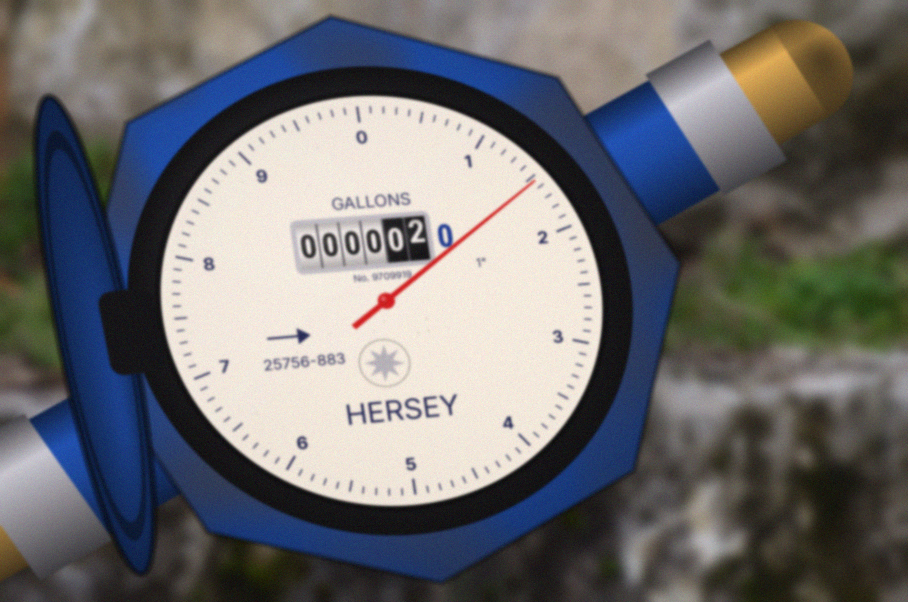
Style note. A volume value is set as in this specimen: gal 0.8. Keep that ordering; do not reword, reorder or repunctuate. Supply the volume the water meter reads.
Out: gal 21.5
